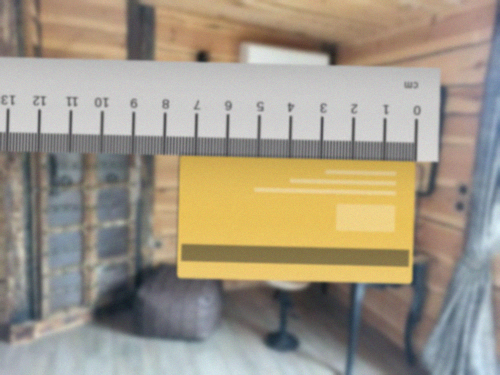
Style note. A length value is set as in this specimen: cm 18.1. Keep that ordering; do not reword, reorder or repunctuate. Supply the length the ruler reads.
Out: cm 7.5
